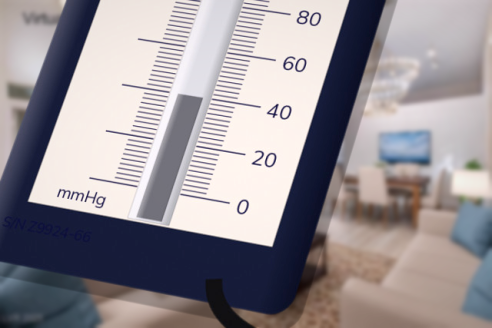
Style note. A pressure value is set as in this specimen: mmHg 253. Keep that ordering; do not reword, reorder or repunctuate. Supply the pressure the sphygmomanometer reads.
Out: mmHg 40
